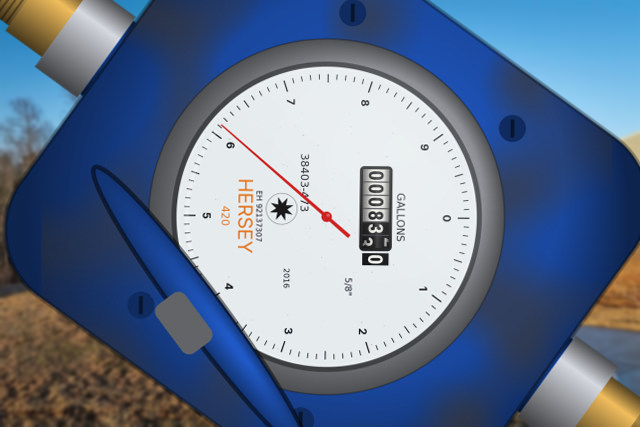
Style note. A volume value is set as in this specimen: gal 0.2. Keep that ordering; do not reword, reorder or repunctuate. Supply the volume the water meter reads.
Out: gal 8326.1
